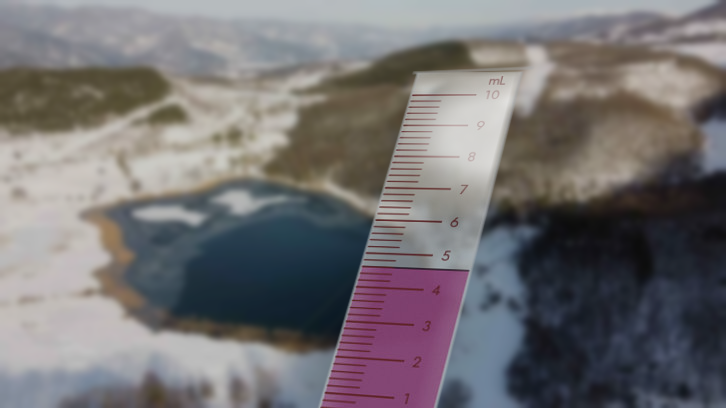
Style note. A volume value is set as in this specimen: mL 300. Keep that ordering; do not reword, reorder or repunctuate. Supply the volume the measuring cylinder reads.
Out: mL 4.6
